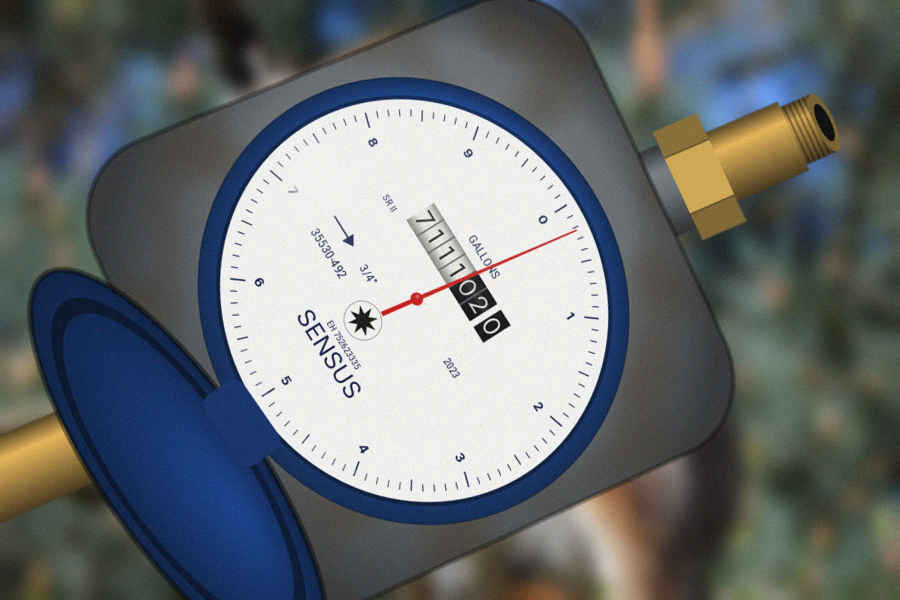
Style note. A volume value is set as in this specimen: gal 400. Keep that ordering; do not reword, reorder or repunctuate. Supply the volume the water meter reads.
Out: gal 7111020.2
